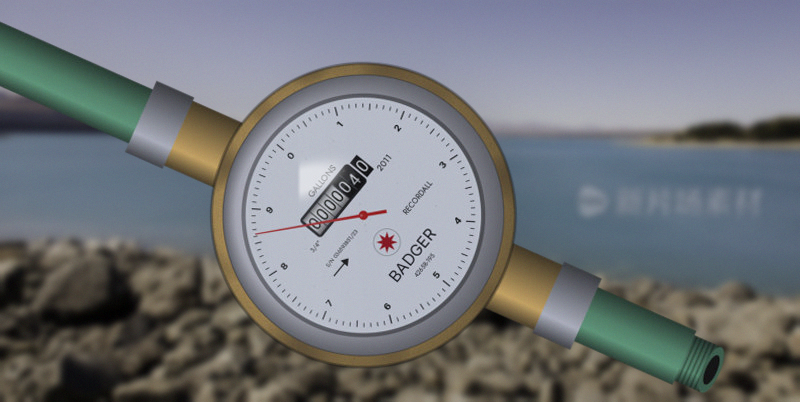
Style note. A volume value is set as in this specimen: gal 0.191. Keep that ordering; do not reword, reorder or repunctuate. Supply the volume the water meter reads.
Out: gal 38.6
